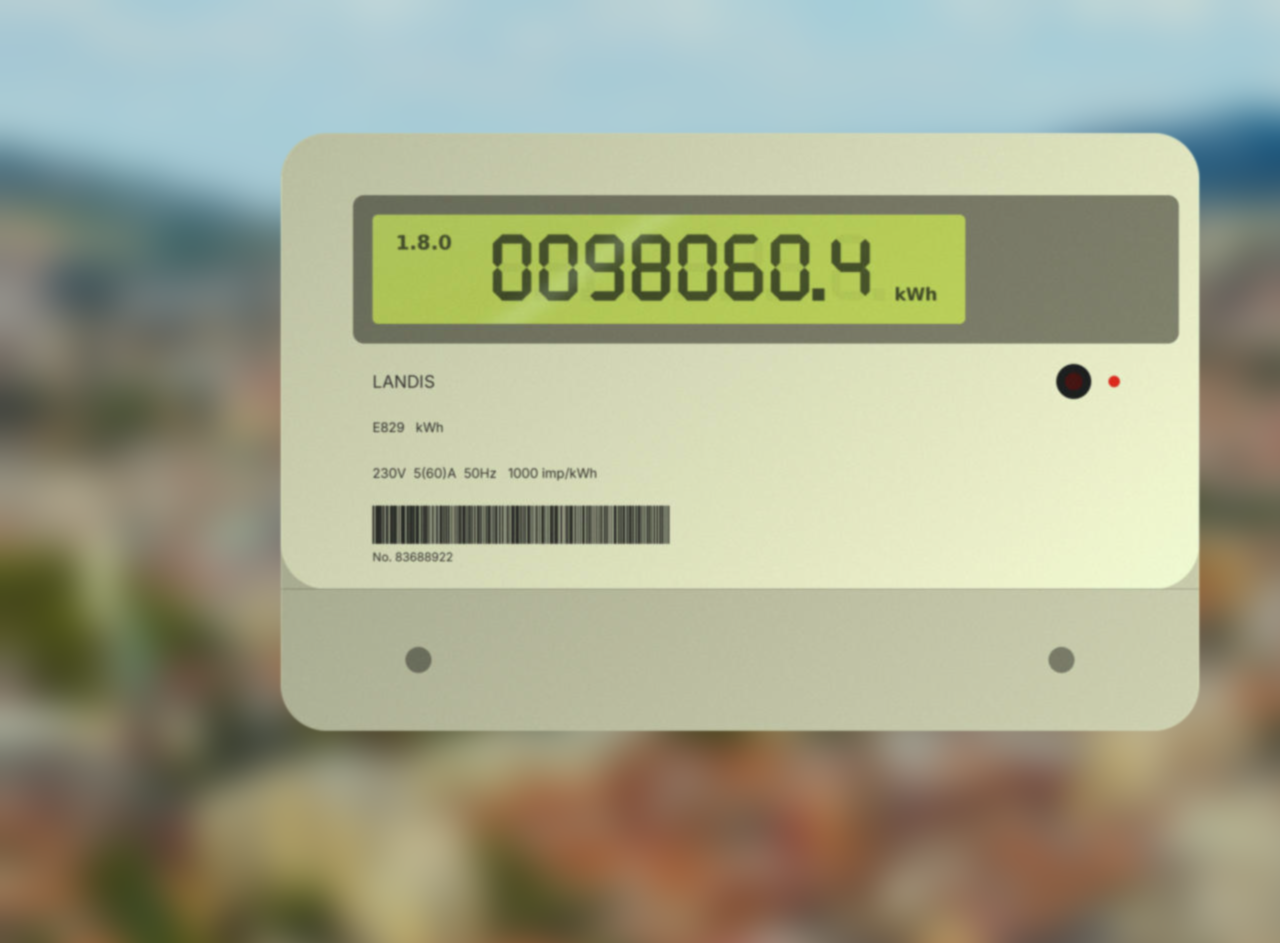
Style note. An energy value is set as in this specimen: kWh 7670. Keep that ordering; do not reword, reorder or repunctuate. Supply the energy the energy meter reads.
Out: kWh 98060.4
